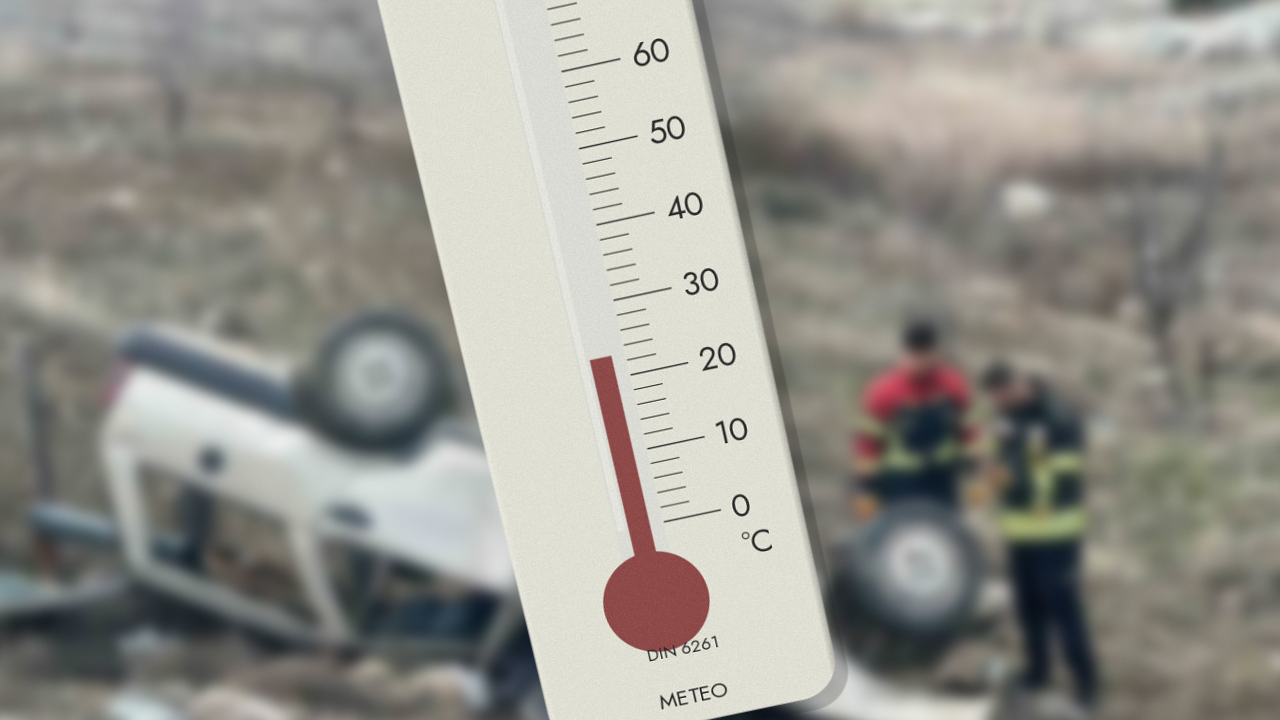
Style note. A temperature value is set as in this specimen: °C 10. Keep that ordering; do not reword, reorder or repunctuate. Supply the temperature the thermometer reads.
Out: °C 23
